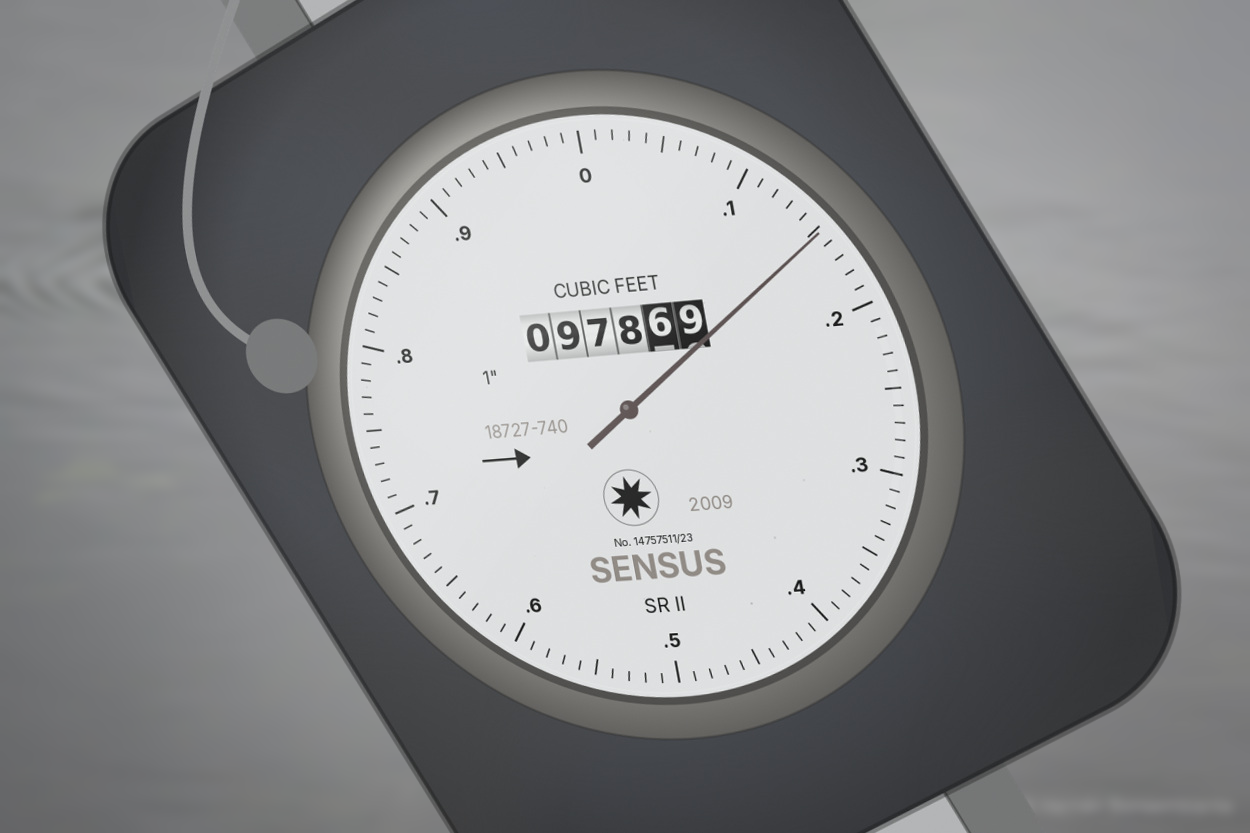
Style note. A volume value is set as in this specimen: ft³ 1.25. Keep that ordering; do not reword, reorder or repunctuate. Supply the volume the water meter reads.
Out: ft³ 97869.15
